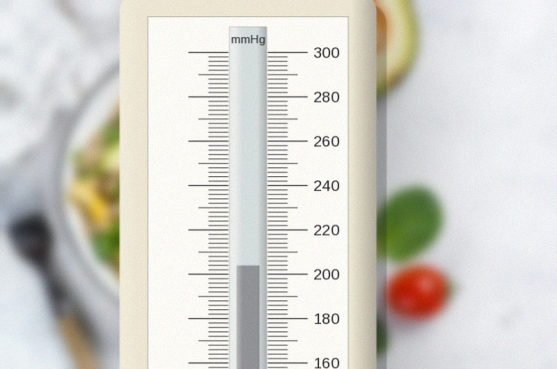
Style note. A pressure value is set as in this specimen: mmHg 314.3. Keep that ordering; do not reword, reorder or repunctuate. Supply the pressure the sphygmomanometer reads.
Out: mmHg 204
